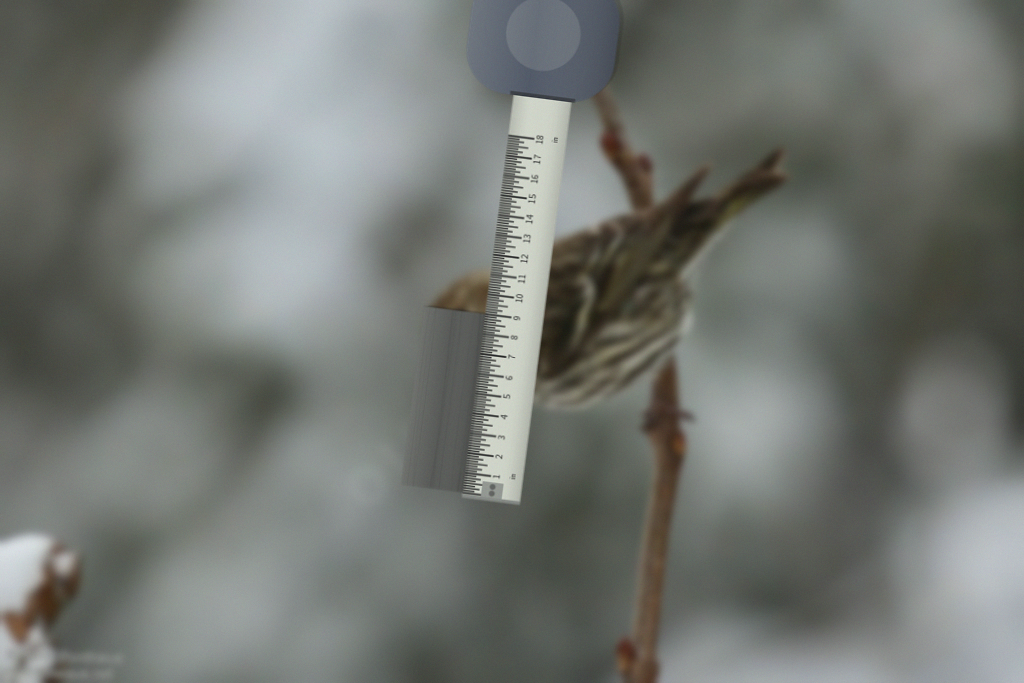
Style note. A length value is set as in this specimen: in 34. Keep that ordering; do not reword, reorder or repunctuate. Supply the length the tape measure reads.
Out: in 9
